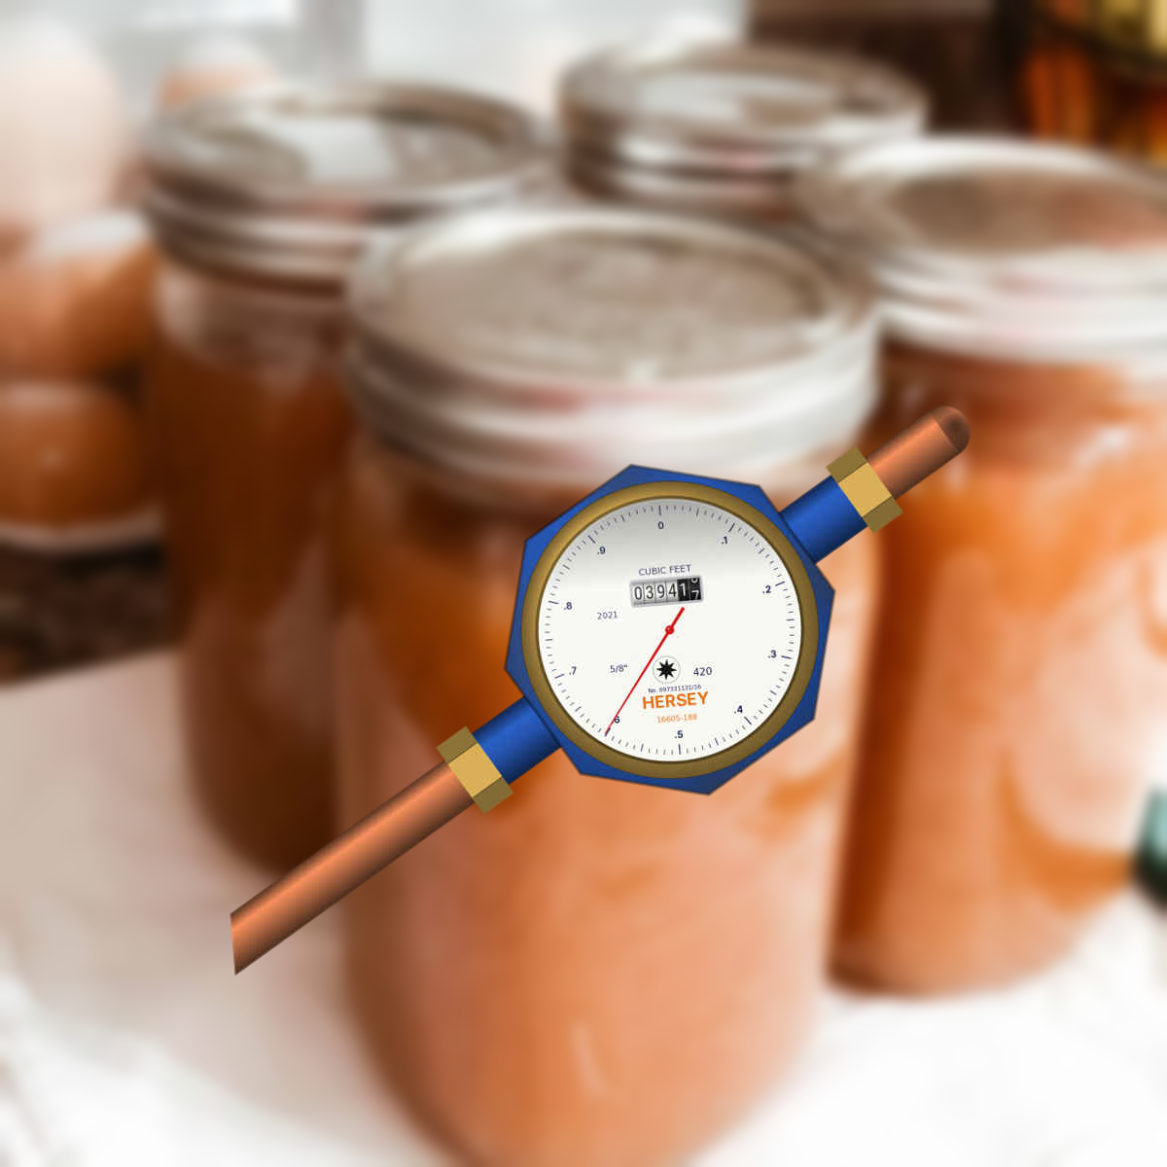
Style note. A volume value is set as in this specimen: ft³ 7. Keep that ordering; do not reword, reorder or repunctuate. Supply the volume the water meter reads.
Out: ft³ 39416.60
